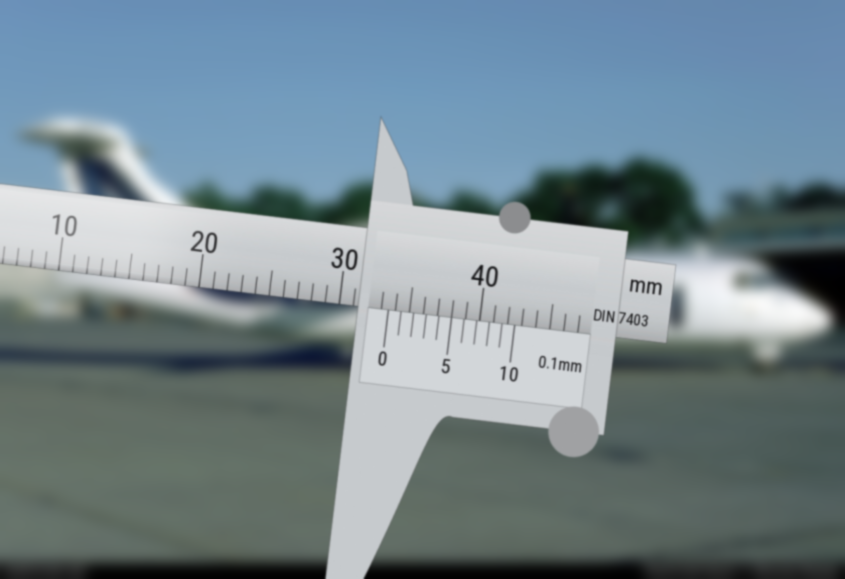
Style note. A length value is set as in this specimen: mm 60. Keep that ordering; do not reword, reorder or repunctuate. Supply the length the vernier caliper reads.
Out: mm 33.5
